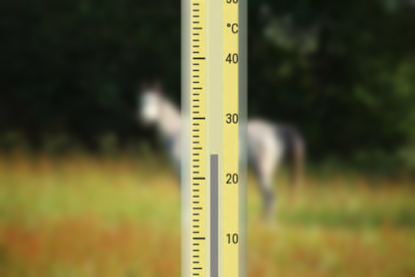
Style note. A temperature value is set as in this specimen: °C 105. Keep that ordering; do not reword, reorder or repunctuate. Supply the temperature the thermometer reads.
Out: °C 24
